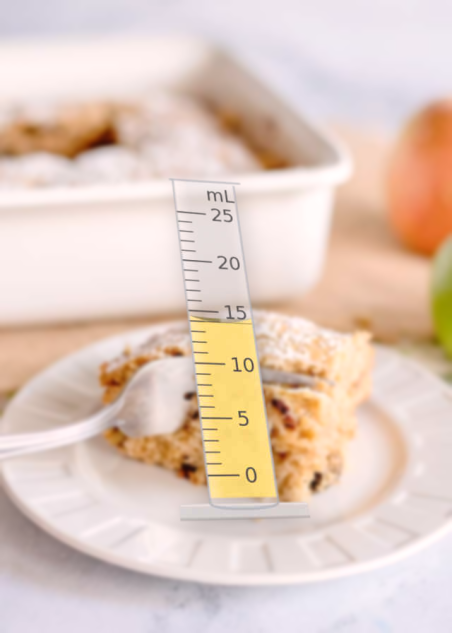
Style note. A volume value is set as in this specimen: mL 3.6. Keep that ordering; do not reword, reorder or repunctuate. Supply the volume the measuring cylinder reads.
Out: mL 14
